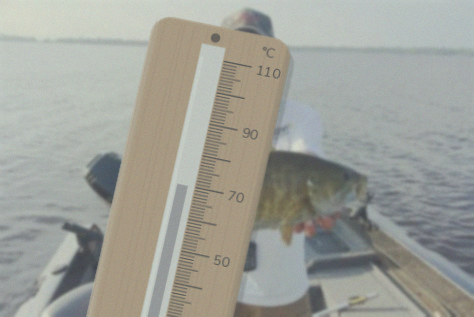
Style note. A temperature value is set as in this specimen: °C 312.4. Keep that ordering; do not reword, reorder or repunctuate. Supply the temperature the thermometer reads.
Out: °C 70
